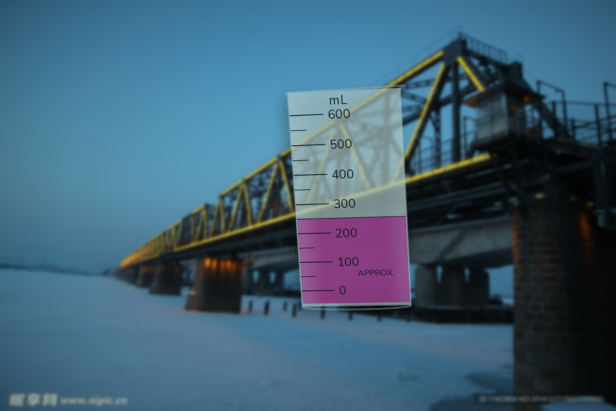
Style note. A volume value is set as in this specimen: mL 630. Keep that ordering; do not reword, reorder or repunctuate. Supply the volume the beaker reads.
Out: mL 250
